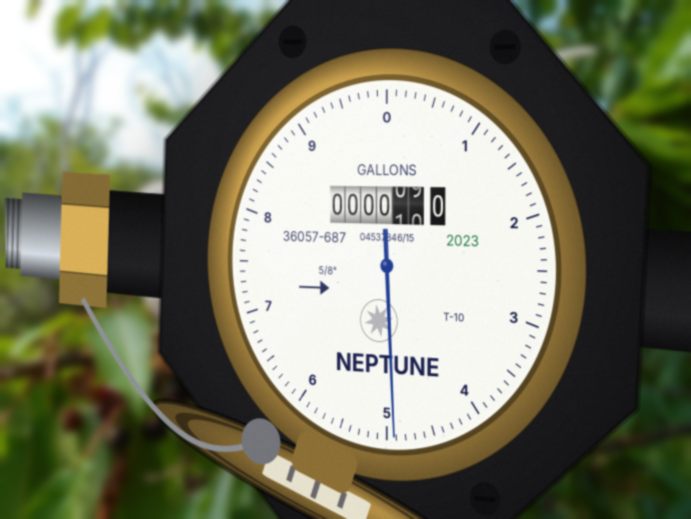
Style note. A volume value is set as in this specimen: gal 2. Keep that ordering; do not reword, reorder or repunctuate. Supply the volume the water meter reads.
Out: gal 94.9
